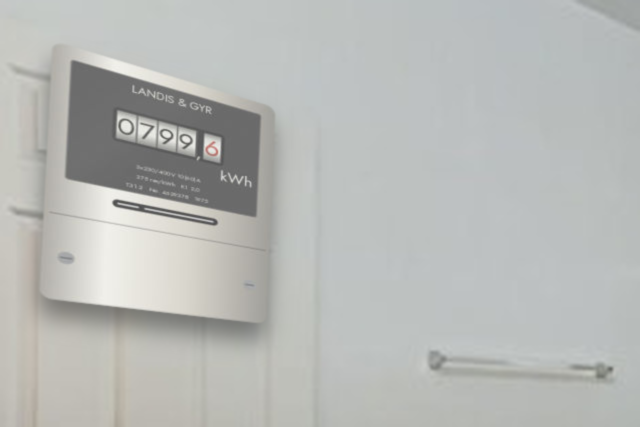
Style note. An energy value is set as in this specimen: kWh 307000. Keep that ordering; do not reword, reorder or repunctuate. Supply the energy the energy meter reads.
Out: kWh 799.6
